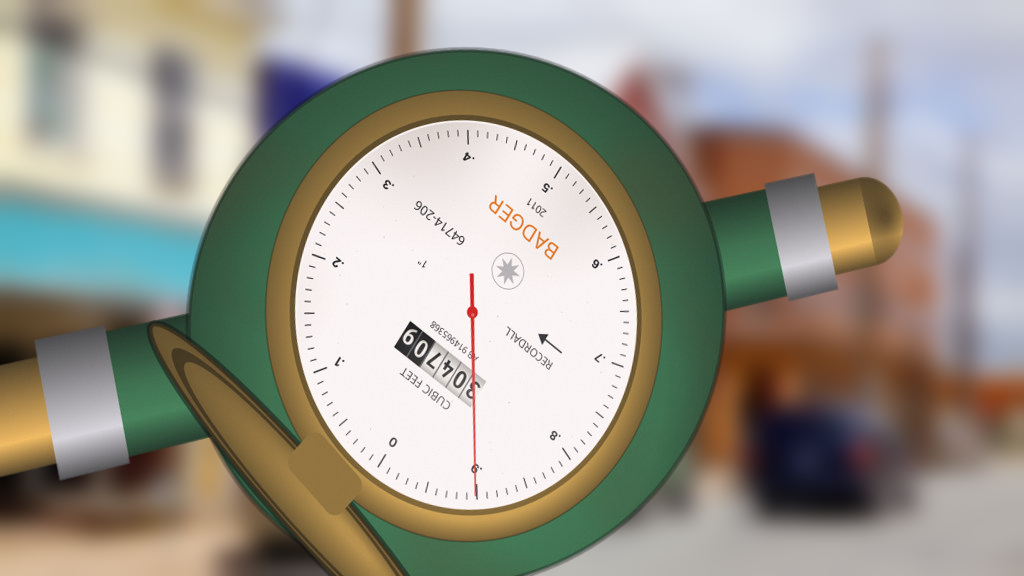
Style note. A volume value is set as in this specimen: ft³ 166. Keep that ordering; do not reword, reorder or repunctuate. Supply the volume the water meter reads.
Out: ft³ 304708.90
